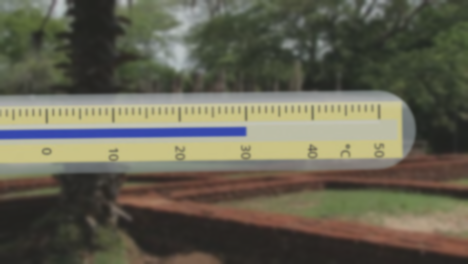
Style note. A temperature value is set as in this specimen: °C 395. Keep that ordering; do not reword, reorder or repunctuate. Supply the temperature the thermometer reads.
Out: °C 30
